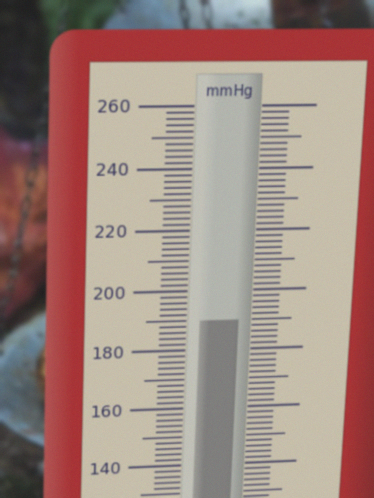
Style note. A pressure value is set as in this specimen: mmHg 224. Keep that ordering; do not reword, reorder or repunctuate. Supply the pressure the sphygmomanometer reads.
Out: mmHg 190
